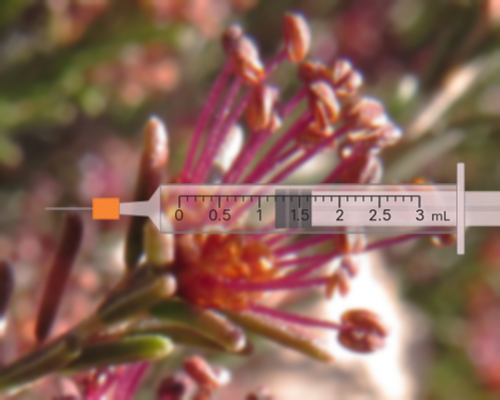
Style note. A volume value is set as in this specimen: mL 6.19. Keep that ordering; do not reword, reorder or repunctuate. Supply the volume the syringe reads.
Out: mL 1.2
